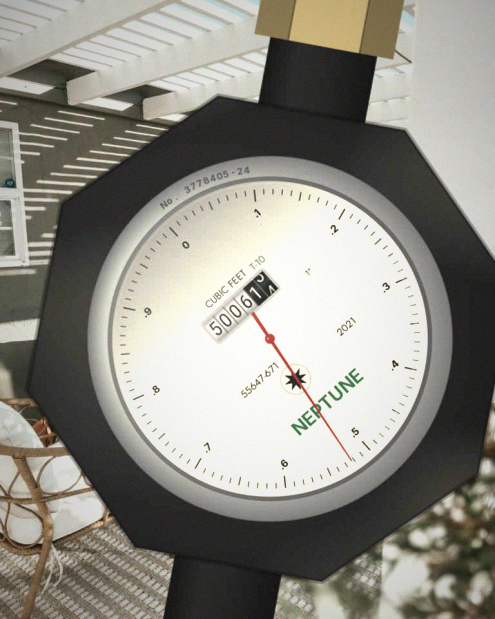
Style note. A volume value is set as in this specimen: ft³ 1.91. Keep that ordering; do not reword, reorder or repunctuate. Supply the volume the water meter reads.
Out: ft³ 500613.52
